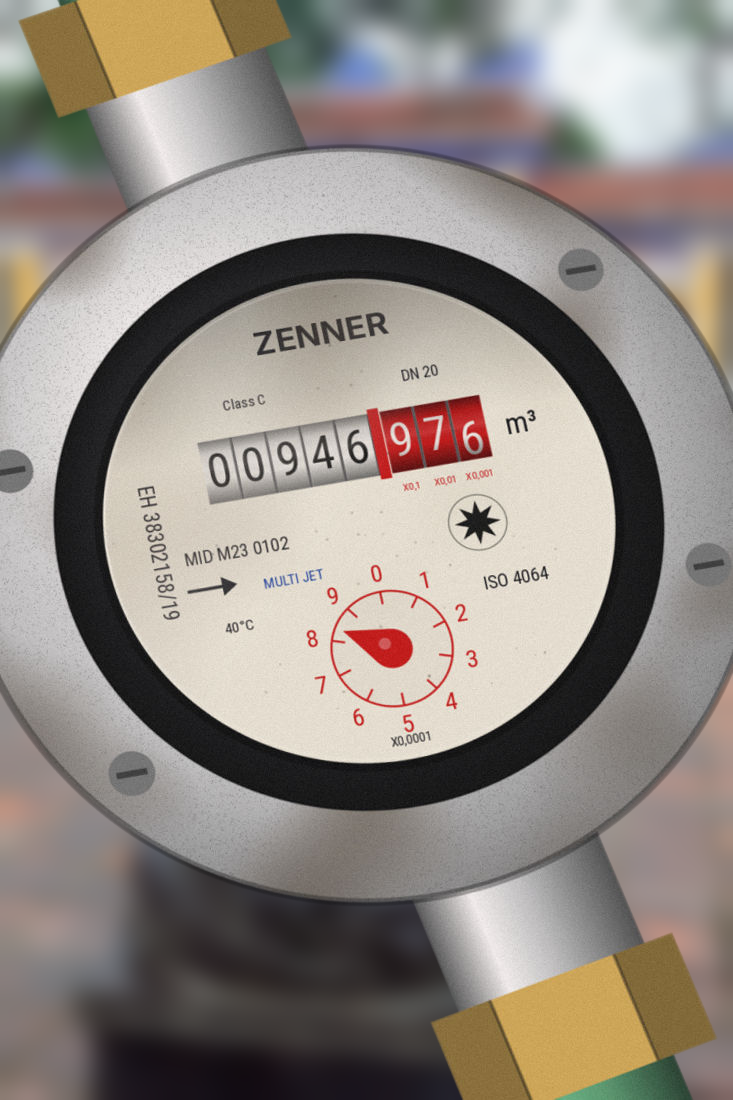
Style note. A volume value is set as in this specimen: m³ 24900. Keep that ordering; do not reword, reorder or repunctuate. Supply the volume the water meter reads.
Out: m³ 946.9758
